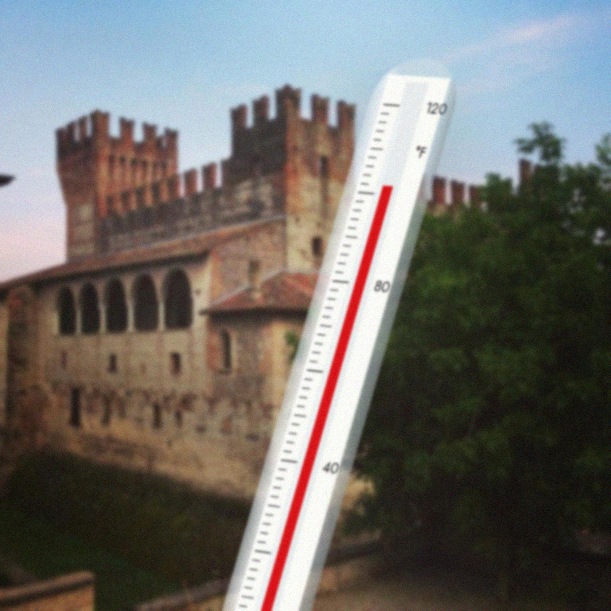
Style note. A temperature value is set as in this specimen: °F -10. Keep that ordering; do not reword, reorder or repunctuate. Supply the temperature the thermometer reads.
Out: °F 102
